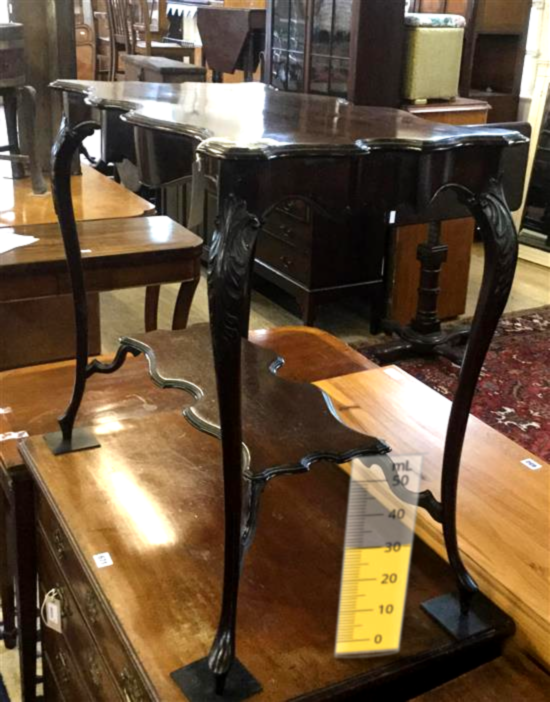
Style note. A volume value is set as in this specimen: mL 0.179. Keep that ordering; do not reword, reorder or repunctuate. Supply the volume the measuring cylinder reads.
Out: mL 30
